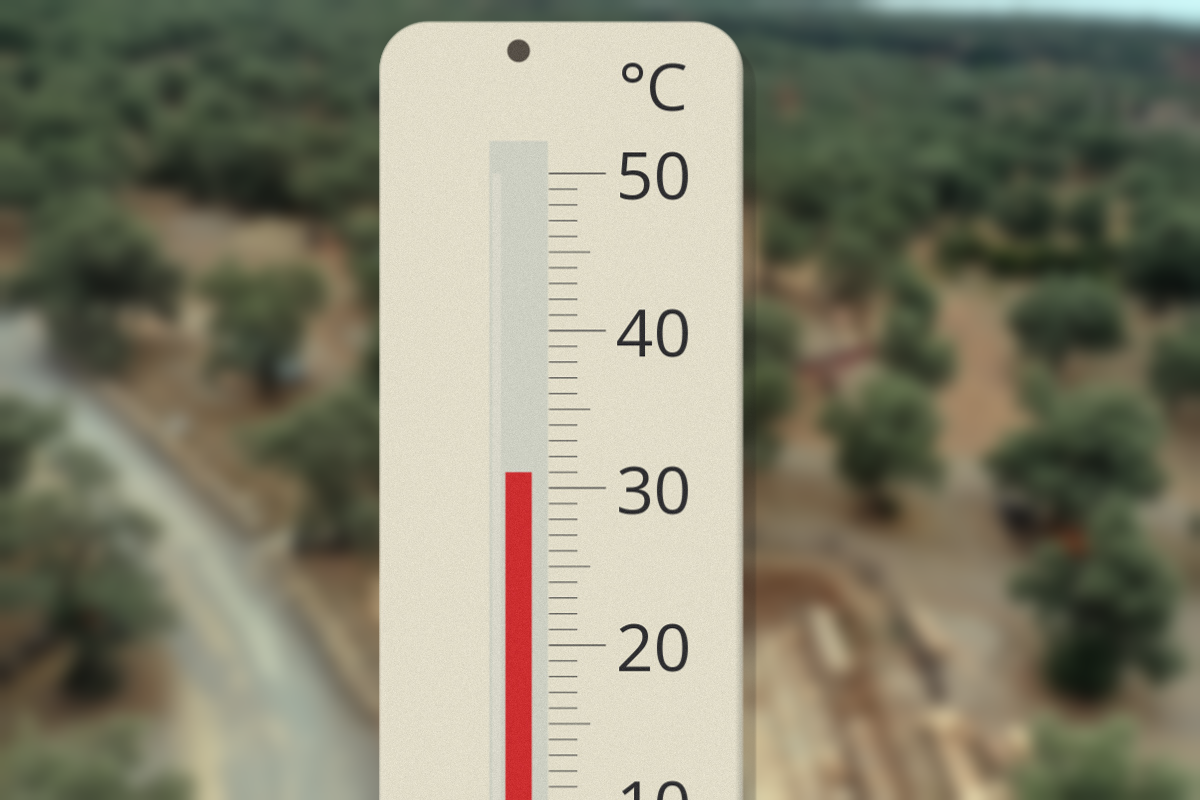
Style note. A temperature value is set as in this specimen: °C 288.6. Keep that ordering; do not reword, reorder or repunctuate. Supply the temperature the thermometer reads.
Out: °C 31
